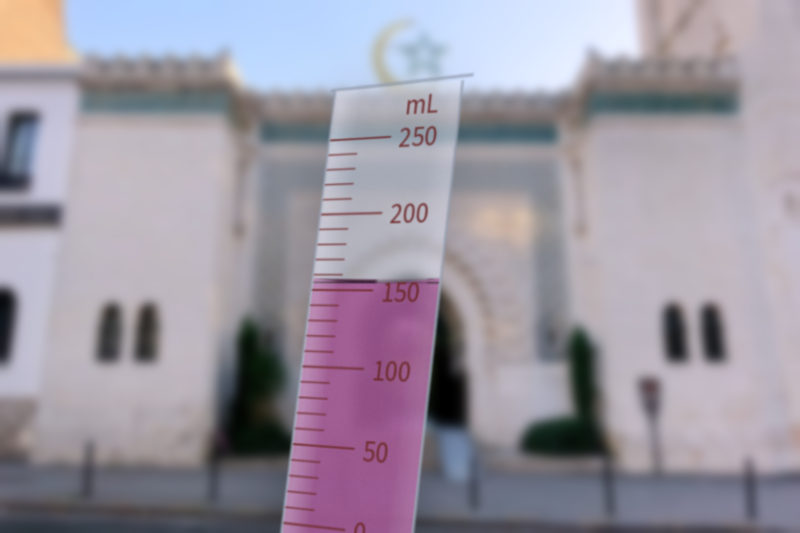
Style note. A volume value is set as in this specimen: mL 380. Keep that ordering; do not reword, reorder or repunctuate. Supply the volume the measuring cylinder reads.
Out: mL 155
